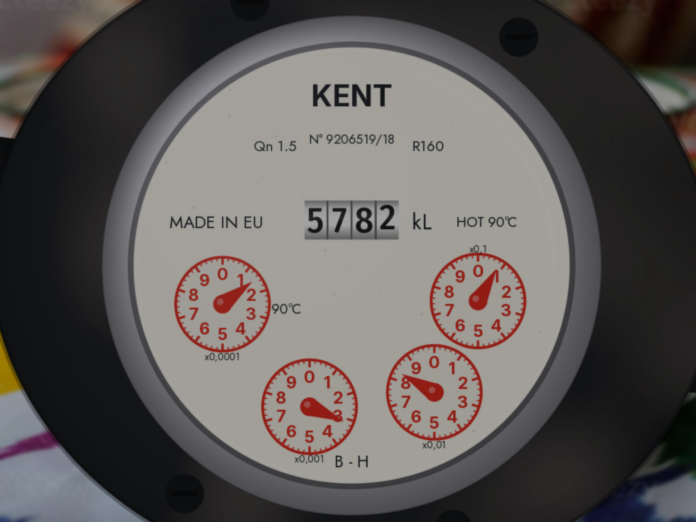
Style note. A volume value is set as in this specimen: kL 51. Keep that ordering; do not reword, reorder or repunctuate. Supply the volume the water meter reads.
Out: kL 5782.0831
